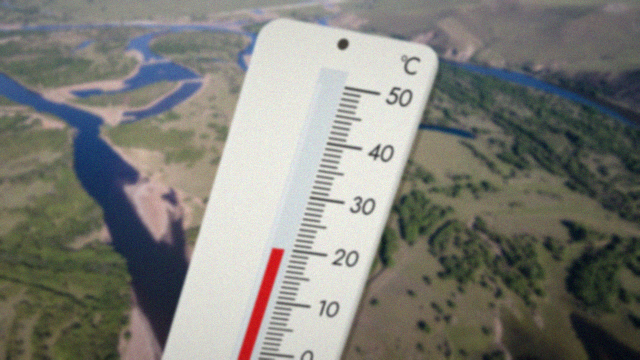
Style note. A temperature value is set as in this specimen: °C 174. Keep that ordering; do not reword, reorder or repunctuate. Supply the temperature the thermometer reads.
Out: °C 20
